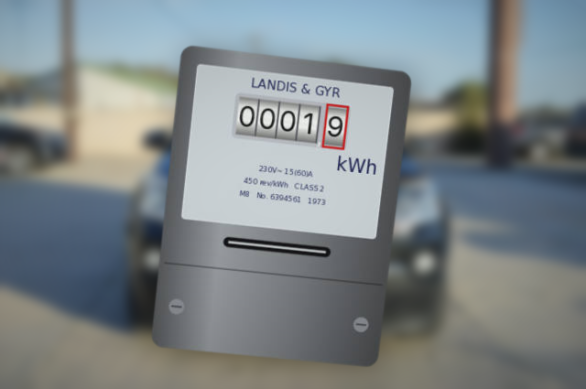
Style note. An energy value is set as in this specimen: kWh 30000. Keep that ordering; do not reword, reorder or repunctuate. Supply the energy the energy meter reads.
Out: kWh 1.9
